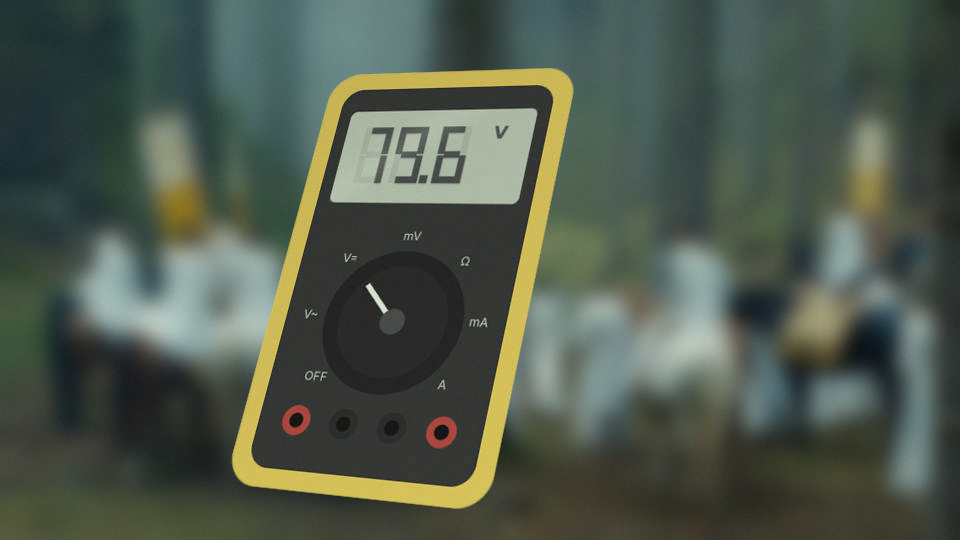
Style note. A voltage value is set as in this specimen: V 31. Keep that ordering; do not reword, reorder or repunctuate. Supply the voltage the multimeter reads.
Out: V 79.6
